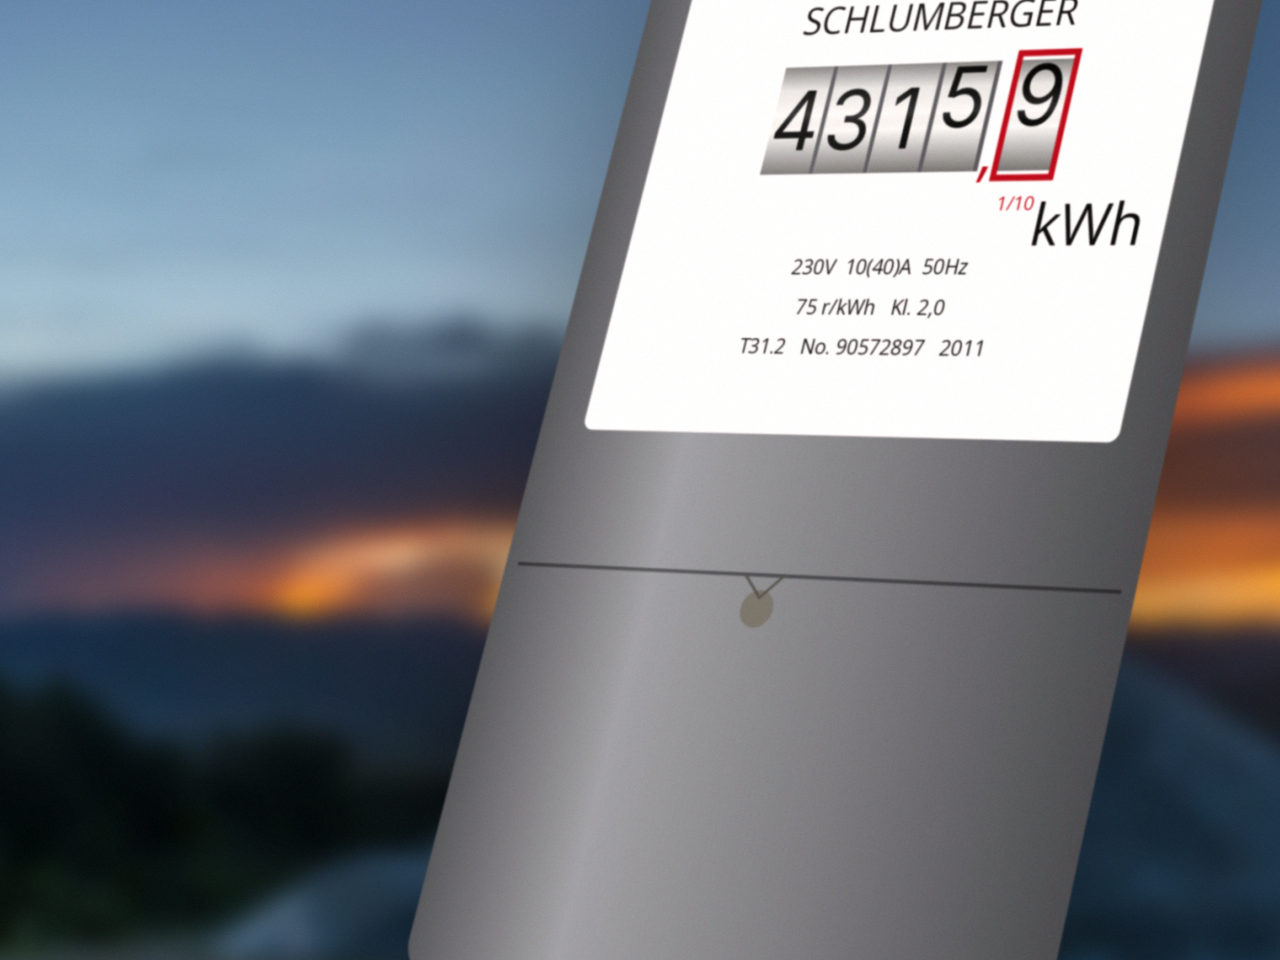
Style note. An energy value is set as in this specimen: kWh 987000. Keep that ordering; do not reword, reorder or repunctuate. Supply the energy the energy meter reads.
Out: kWh 4315.9
